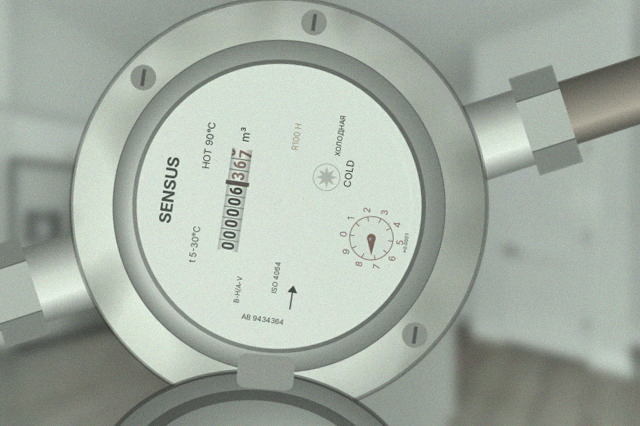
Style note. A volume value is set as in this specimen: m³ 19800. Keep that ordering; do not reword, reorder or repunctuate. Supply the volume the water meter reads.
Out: m³ 6.3667
